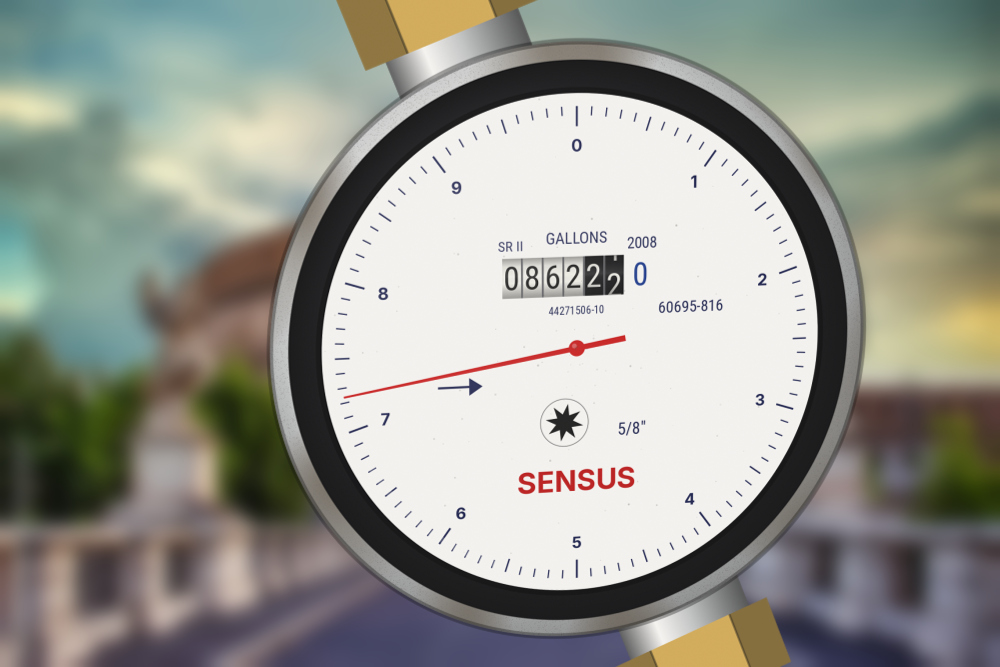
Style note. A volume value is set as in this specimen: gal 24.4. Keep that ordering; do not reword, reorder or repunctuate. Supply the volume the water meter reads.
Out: gal 862217.2
